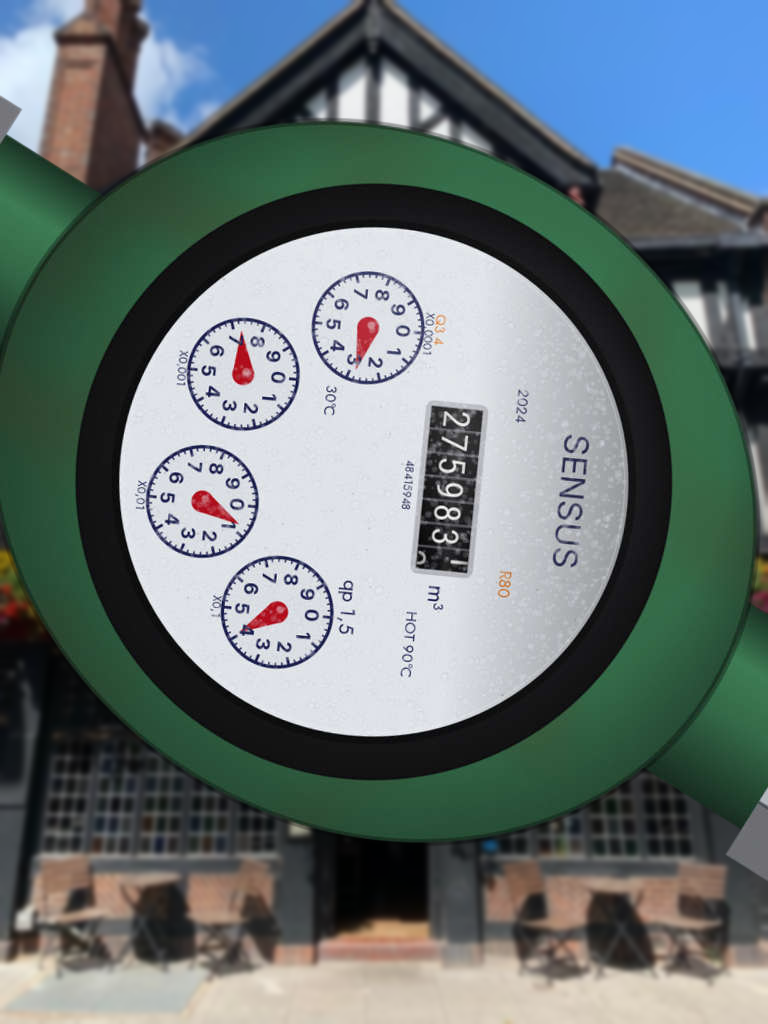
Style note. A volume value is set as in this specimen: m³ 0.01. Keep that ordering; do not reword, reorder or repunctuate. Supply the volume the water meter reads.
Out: m³ 2759831.4072
